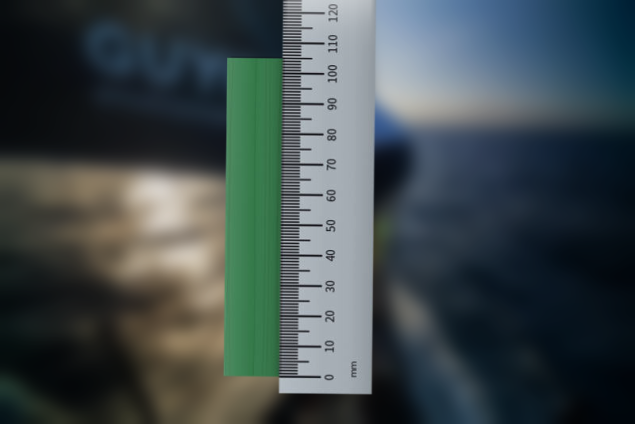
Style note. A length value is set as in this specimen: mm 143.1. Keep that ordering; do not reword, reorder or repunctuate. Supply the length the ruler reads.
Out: mm 105
